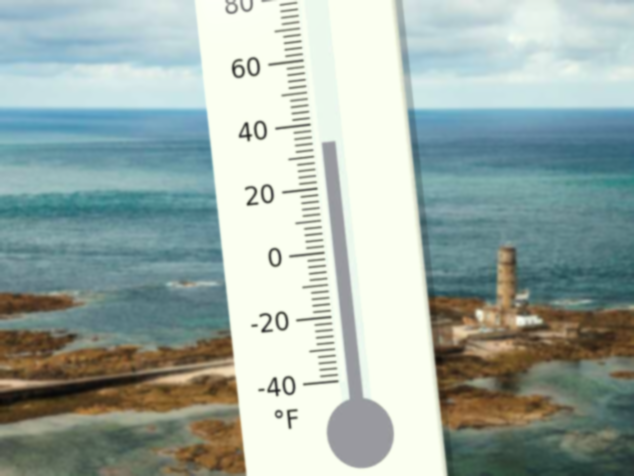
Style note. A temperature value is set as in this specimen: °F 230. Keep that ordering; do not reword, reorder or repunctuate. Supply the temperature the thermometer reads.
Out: °F 34
